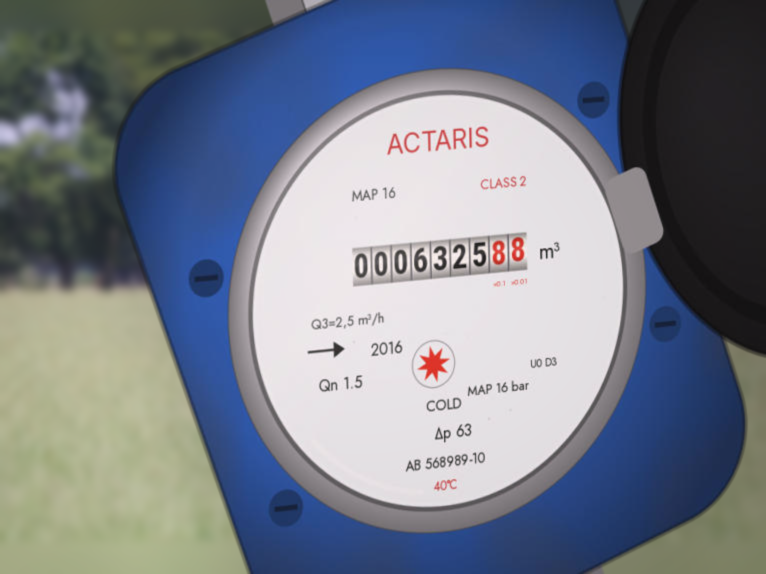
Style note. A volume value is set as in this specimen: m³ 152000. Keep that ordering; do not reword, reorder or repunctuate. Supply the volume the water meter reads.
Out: m³ 6325.88
